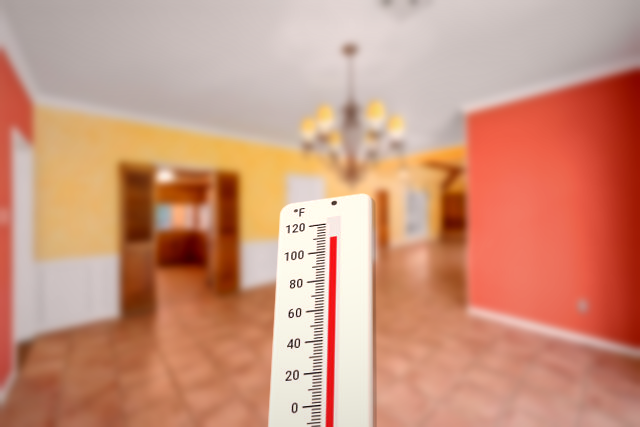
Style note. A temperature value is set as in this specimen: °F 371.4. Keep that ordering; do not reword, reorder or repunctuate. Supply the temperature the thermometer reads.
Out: °F 110
